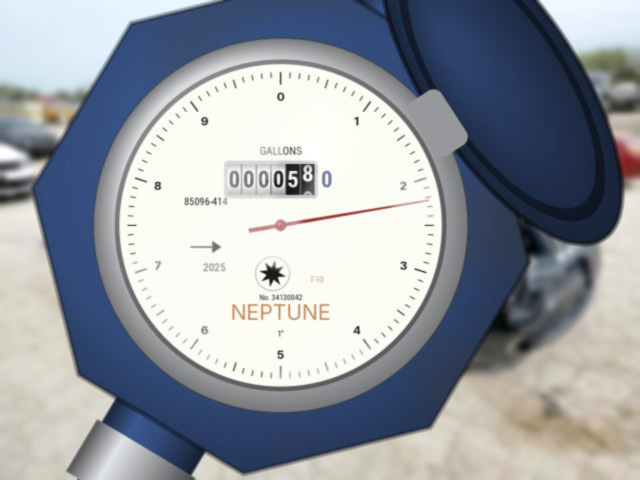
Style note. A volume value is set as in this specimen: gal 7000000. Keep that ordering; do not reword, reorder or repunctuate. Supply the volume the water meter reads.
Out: gal 582.2
